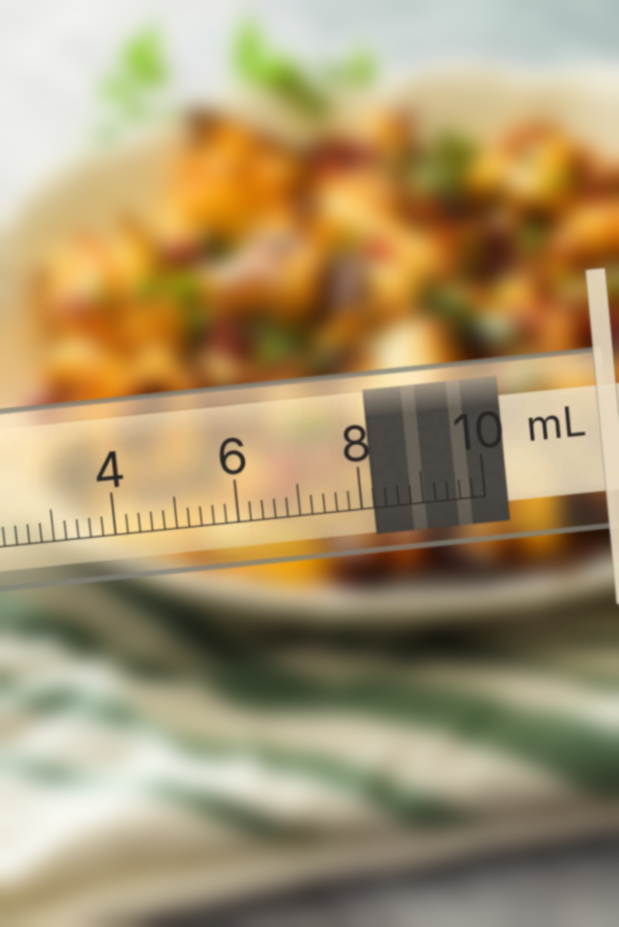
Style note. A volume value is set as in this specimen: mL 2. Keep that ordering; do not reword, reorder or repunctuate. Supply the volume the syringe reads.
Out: mL 8.2
